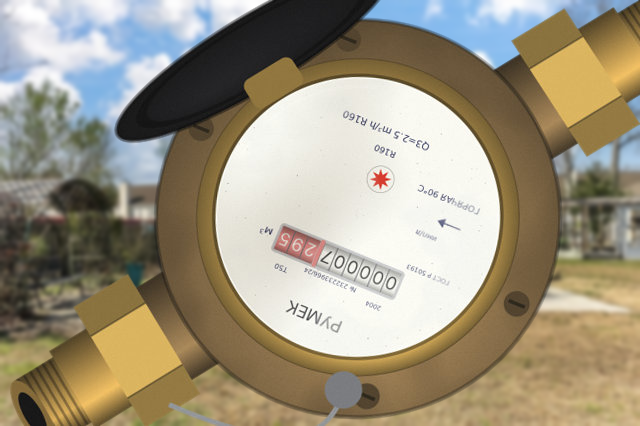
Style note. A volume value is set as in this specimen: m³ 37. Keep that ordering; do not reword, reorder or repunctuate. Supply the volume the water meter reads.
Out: m³ 7.295
